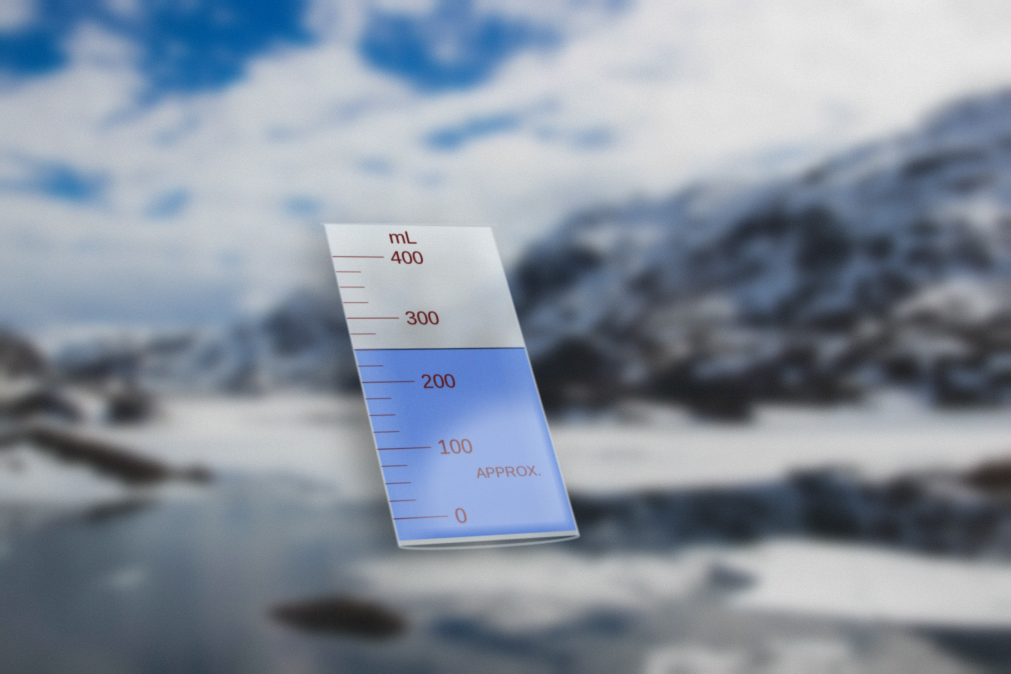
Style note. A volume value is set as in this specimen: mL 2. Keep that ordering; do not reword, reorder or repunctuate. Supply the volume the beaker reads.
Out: mL 250
